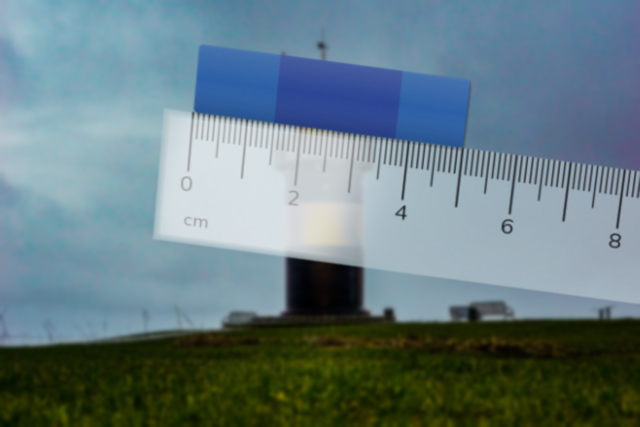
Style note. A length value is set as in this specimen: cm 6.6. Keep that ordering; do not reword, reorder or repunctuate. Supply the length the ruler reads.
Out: cm 5
